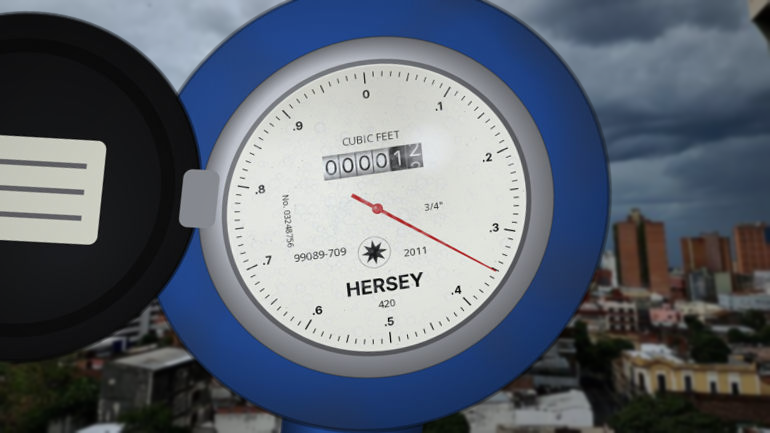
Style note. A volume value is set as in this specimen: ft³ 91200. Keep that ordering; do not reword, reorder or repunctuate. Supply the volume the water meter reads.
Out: ft³ 12.35
